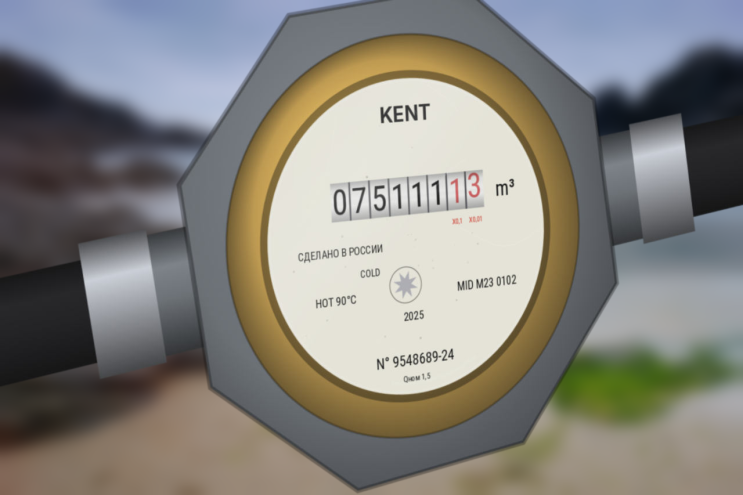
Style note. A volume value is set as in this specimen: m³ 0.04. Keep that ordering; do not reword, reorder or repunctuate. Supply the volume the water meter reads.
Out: m³ 75111.13
